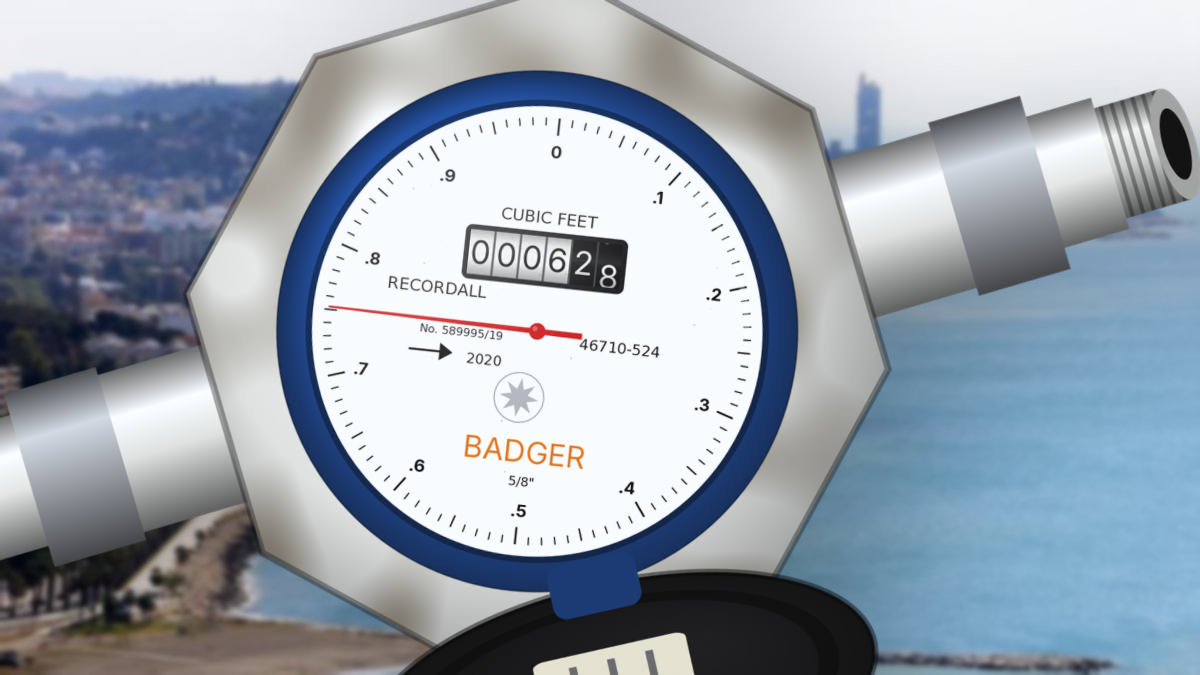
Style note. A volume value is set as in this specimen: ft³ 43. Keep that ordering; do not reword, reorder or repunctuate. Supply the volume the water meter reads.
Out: ft³ 627.75
